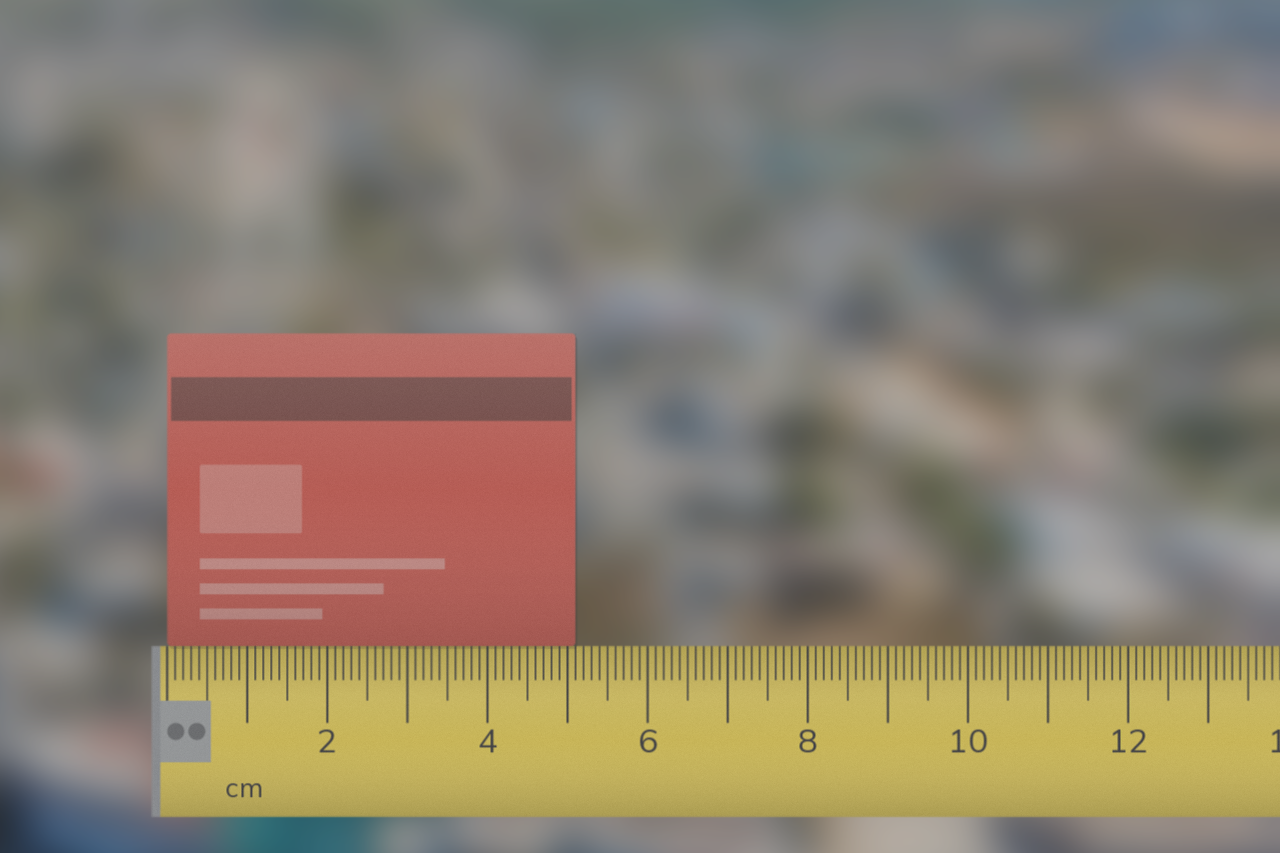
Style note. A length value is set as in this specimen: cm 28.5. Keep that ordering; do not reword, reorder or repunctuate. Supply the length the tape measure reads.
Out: cm 5.1
